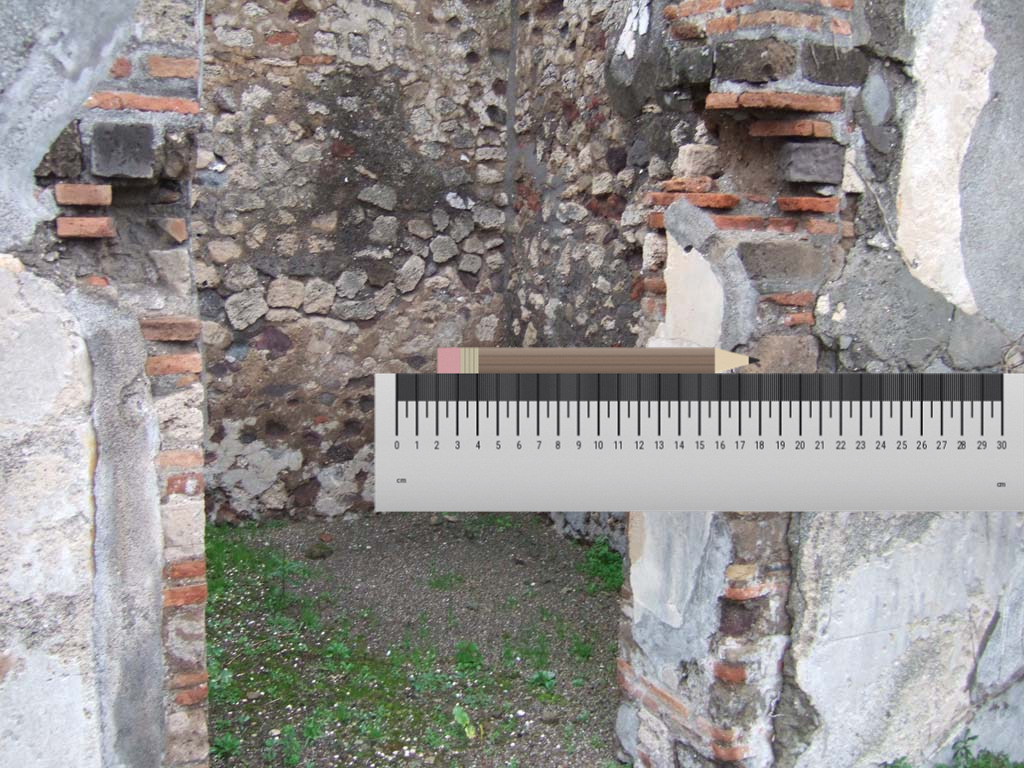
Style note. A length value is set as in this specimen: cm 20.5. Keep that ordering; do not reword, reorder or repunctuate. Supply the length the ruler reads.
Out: cm 16
